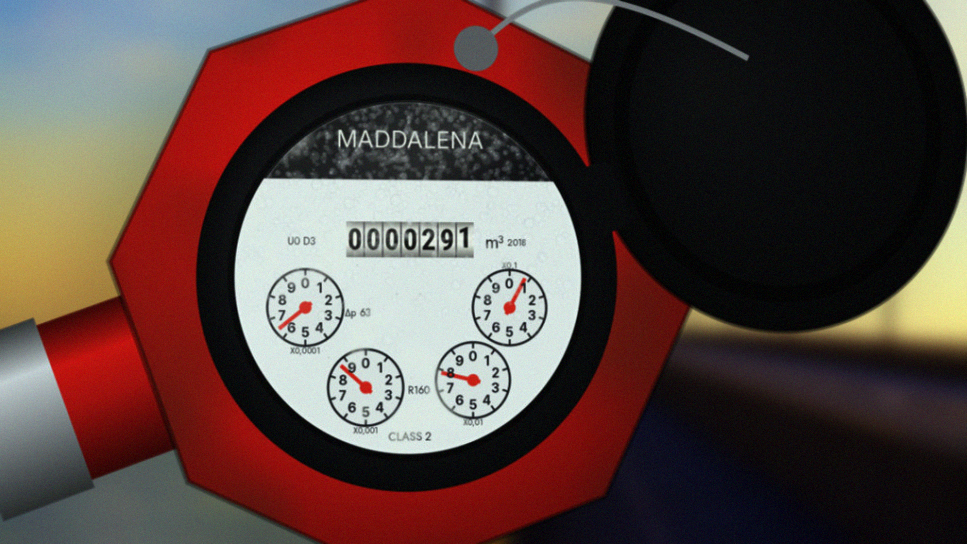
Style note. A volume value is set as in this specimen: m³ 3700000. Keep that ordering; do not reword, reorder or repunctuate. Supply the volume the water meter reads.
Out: m³ 291.0786
